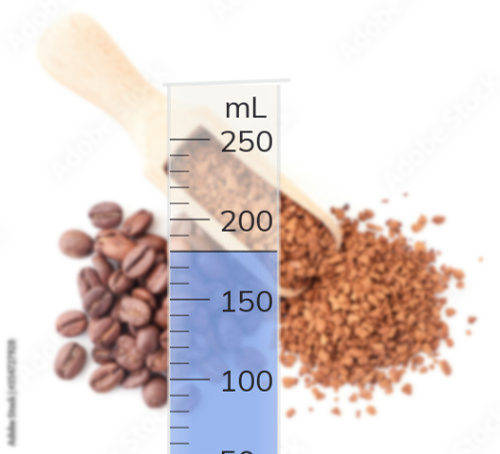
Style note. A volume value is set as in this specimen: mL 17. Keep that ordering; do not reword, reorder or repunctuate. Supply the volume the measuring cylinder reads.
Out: mL 180
